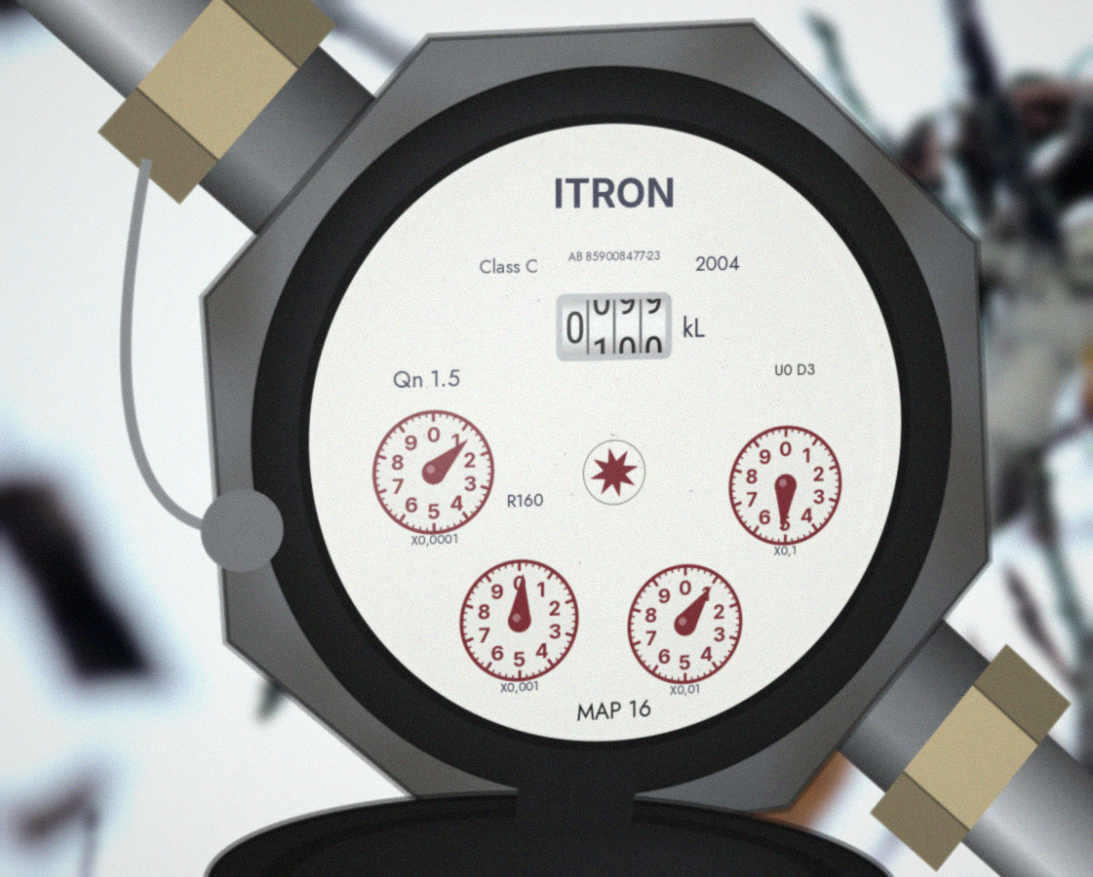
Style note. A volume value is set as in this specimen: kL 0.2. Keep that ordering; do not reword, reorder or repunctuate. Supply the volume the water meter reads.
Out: kL 99.5101
